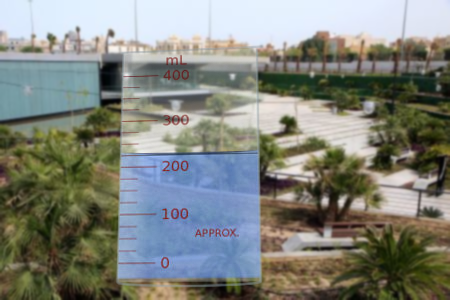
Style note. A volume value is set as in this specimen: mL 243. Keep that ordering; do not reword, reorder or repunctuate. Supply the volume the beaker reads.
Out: mL 225
